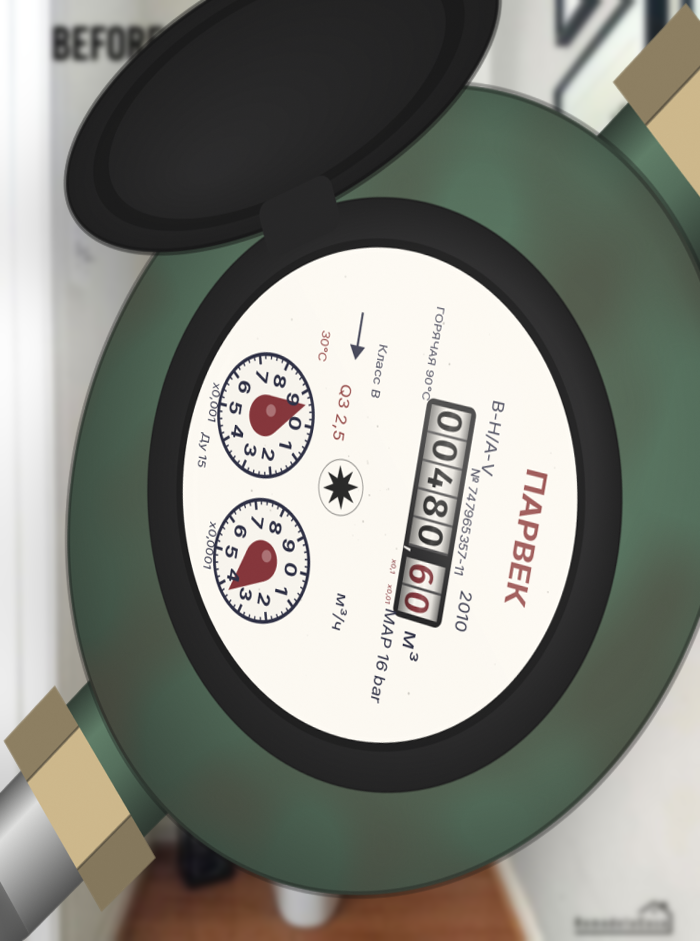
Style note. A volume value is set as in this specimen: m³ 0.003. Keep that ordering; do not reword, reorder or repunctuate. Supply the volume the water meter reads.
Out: m³ 480.5993
